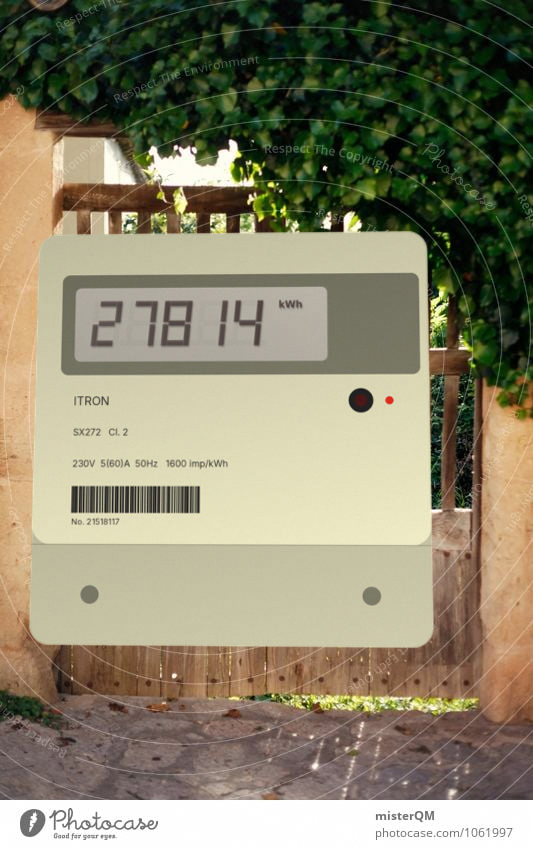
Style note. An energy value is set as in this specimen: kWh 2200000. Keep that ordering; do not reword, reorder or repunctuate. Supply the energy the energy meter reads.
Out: kWh 27814
